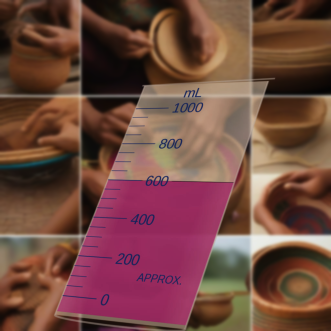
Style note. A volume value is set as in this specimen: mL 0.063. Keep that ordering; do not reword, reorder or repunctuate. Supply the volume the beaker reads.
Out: mL 600
